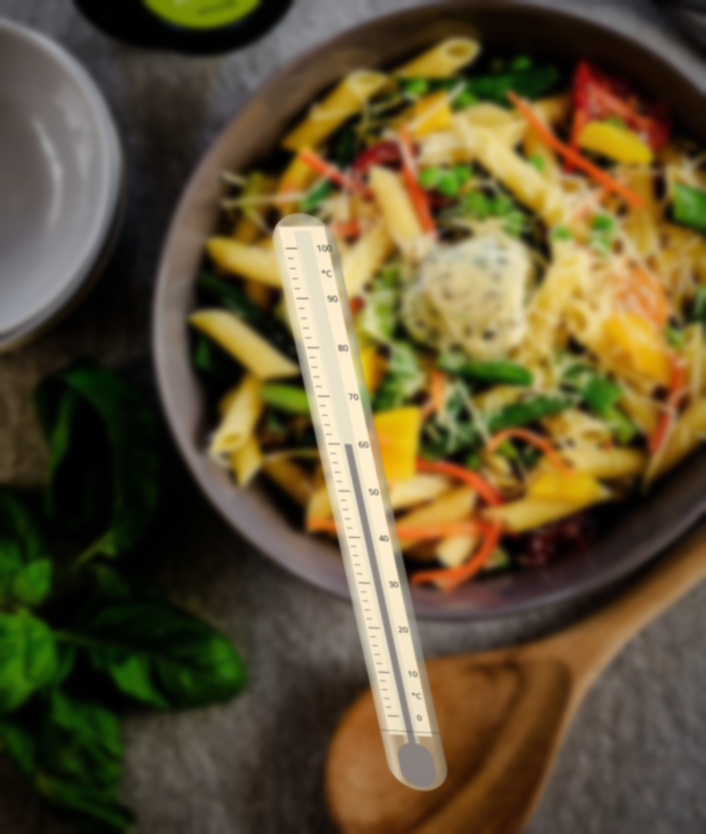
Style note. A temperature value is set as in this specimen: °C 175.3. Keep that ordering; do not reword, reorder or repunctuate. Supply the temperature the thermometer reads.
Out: °C 60
